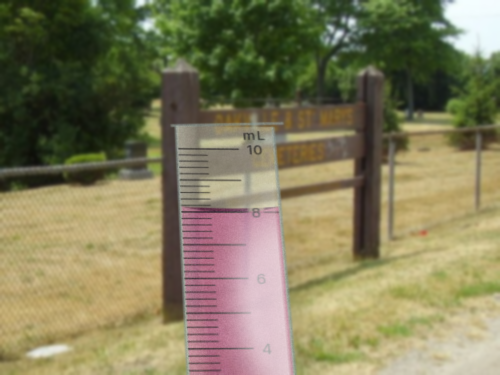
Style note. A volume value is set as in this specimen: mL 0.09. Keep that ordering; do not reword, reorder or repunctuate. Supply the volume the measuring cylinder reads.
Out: mL 8
